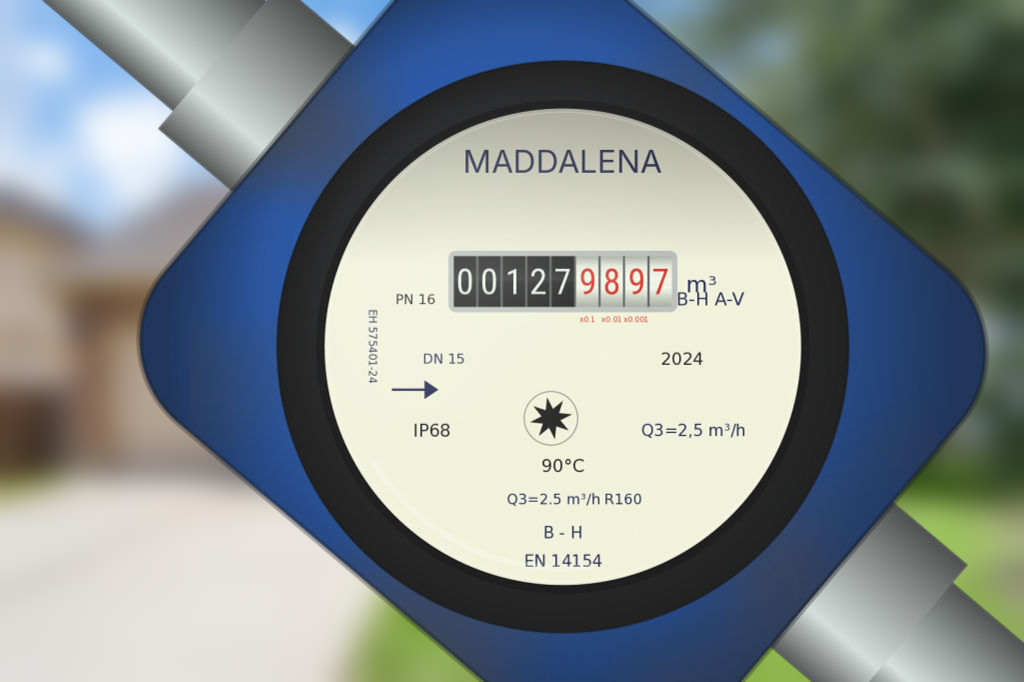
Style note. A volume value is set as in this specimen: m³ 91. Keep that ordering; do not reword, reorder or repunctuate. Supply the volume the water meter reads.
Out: m³ 127.9897
